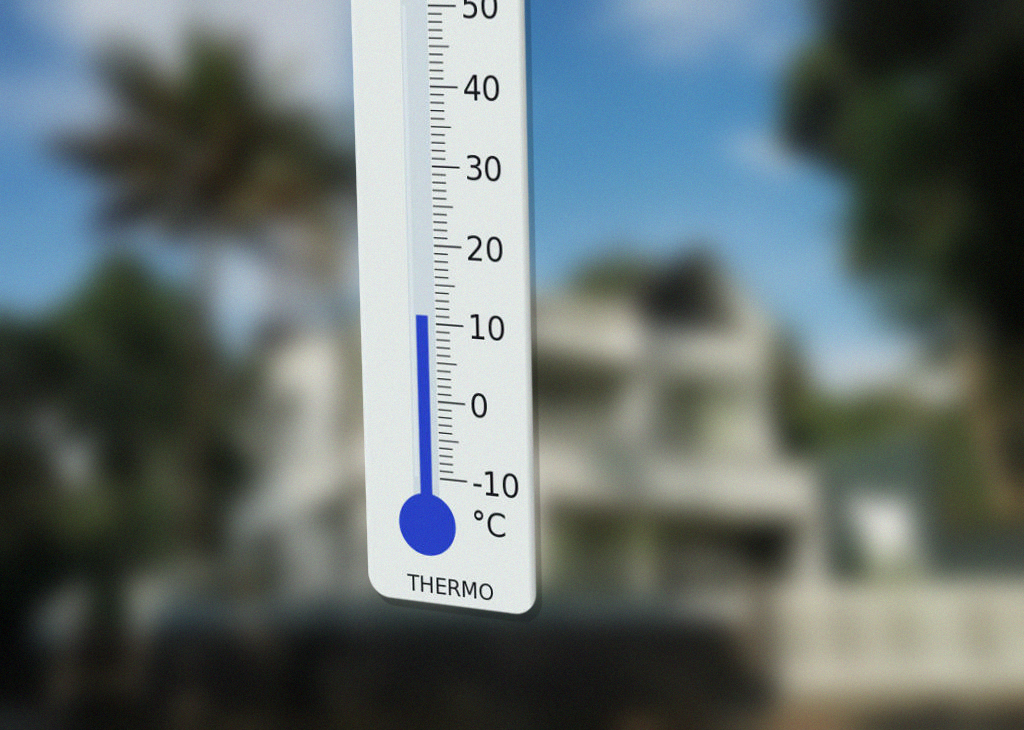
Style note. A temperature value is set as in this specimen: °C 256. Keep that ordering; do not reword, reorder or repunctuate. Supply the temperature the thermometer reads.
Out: °C 11
